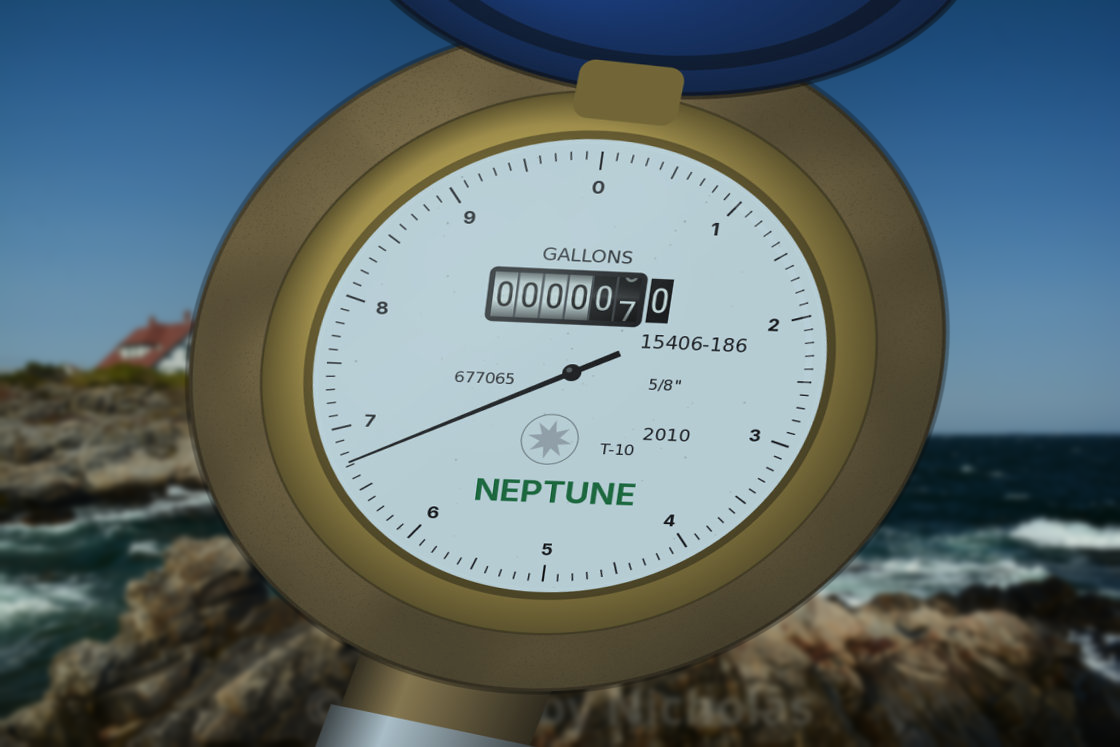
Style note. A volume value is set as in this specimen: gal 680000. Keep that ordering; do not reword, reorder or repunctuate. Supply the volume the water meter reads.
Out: gal 66.7
